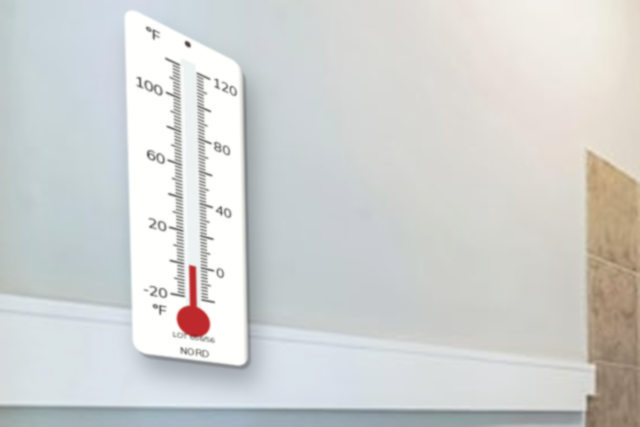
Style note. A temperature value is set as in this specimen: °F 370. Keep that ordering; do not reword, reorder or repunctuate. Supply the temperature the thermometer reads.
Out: °F 0
